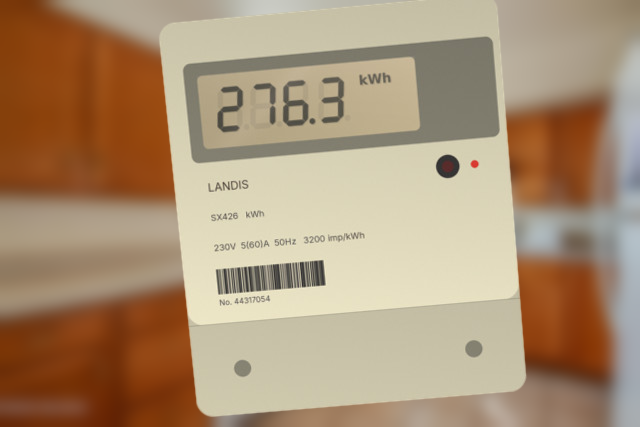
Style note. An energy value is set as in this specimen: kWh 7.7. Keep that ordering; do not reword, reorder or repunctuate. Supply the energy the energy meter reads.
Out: kWh 276.3
